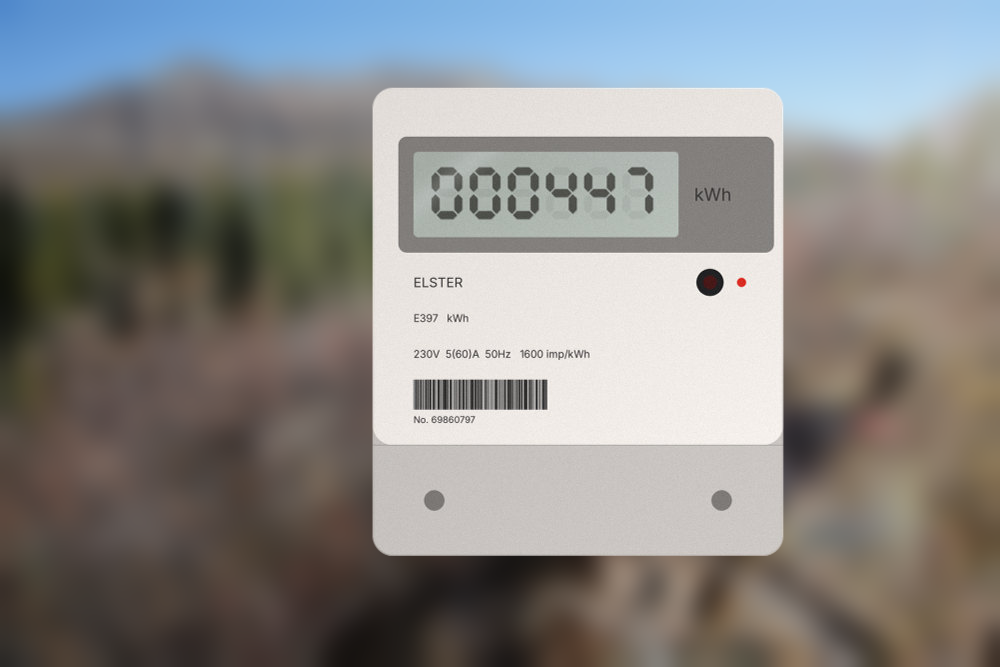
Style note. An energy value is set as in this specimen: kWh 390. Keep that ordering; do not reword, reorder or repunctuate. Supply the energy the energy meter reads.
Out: kWh 447
